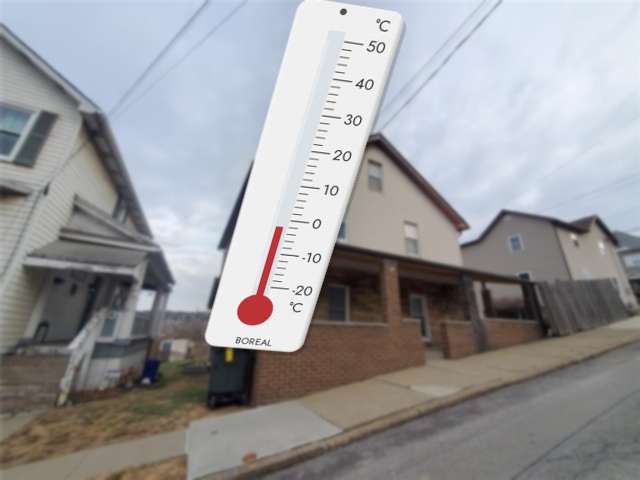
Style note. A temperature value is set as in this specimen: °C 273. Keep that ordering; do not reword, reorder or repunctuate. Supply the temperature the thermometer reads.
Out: °C -2
